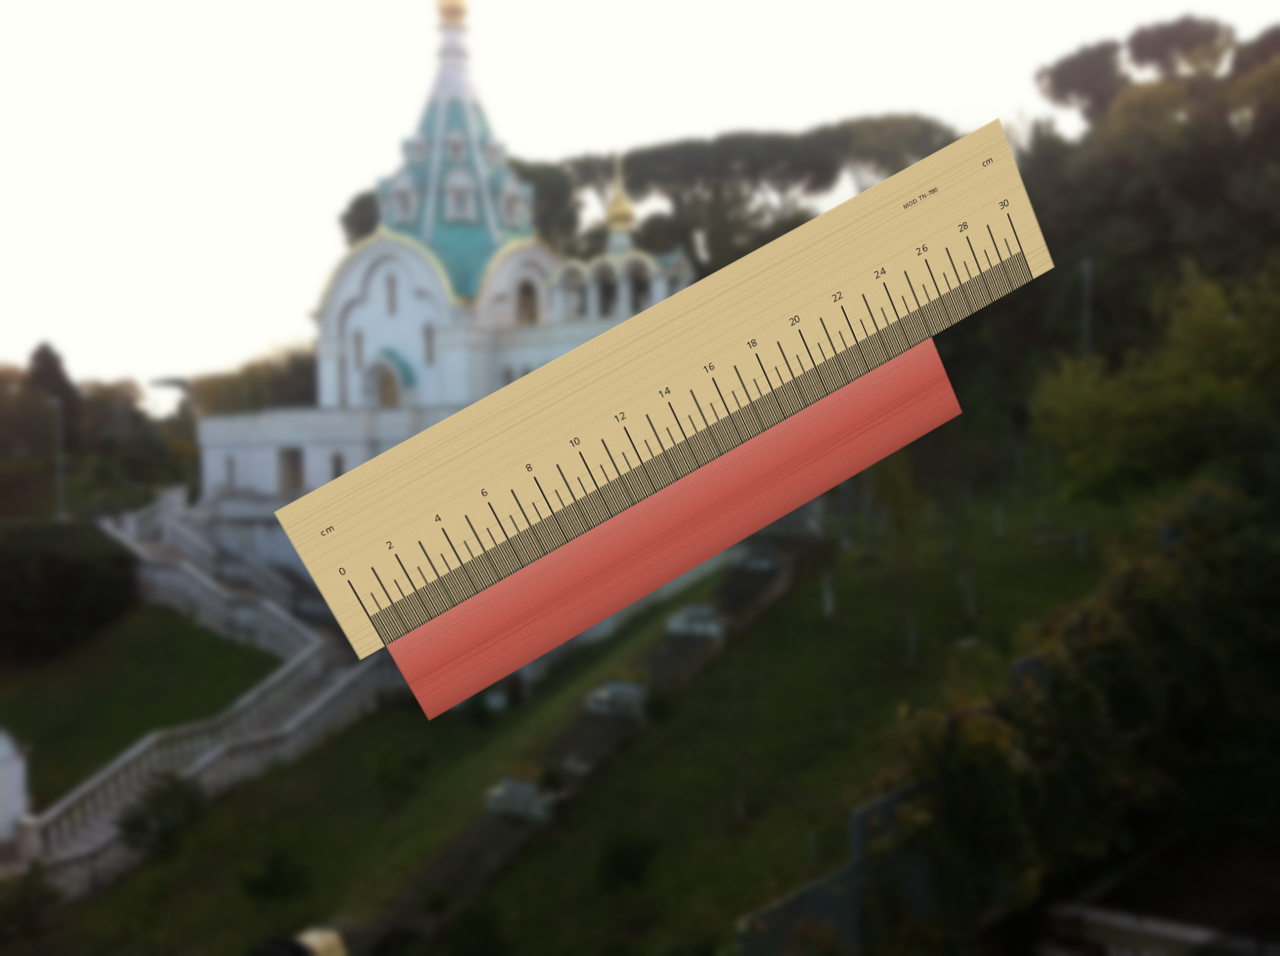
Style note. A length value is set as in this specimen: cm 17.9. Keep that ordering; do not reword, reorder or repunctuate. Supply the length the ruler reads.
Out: cm 25
